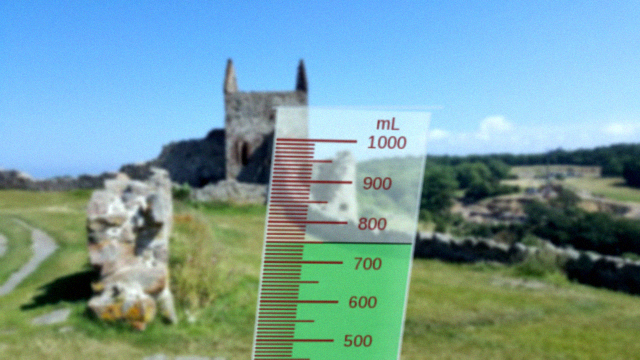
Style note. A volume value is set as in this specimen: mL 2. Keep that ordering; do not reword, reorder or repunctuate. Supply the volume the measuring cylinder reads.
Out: mL 750
